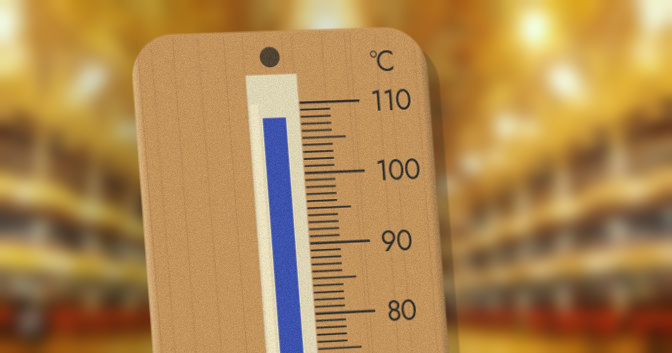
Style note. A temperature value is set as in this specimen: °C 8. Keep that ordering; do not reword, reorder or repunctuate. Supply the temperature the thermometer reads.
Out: °C 108
